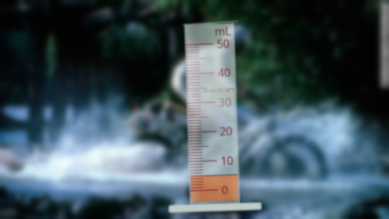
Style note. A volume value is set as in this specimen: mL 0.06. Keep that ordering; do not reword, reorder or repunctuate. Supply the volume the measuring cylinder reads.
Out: mL 5
